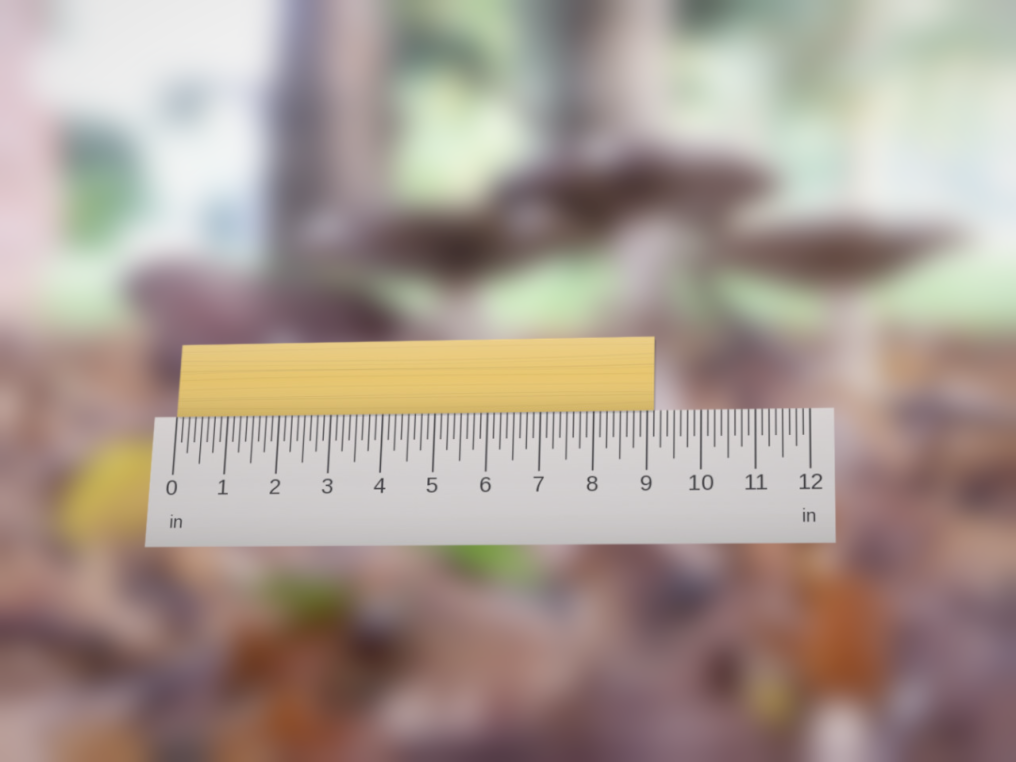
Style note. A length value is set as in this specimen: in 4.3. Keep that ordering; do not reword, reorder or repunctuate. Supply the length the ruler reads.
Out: in 9.125
